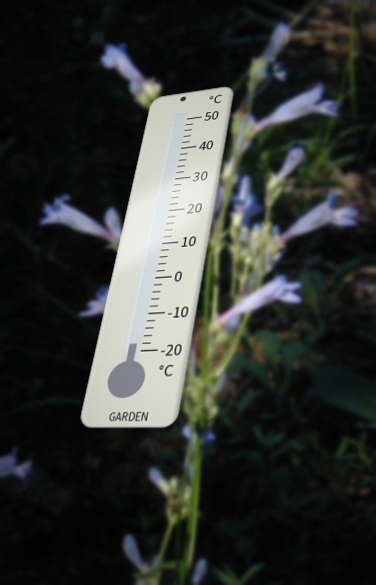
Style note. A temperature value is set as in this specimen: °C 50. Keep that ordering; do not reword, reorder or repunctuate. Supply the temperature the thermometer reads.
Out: °C -18
